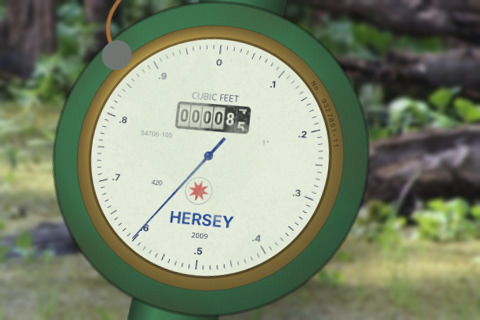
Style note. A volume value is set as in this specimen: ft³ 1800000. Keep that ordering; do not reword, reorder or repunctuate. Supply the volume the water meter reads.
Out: ft³ 84.60
